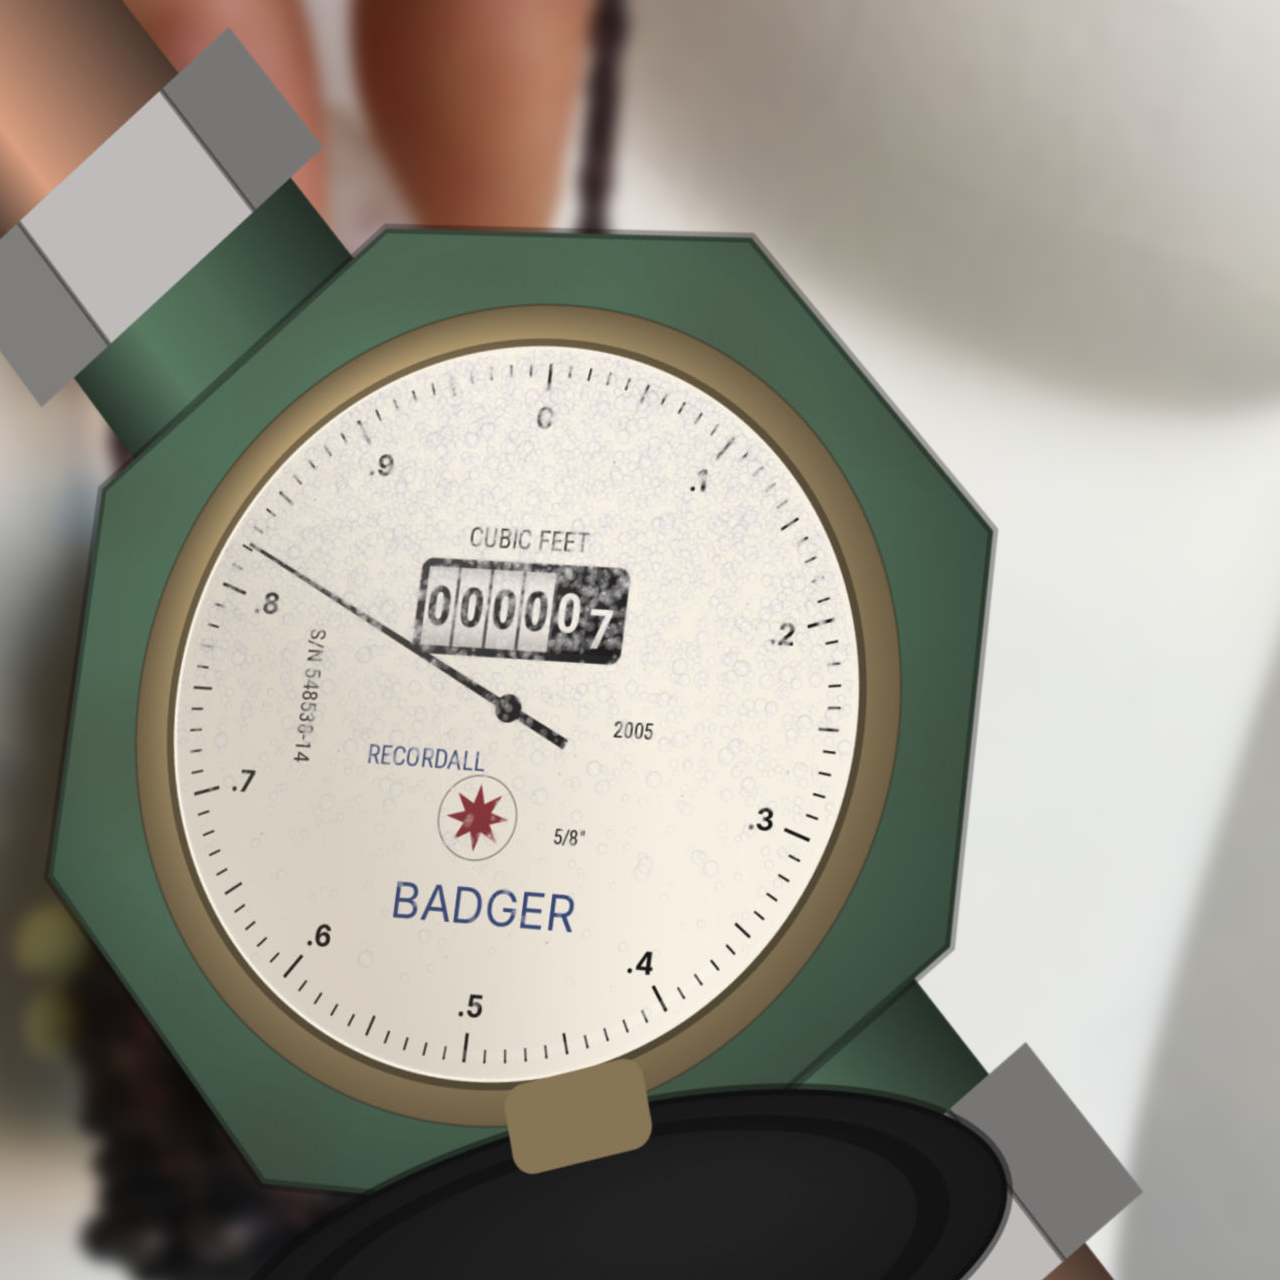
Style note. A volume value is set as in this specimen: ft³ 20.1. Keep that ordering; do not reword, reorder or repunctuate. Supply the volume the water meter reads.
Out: ft³ 6.82
